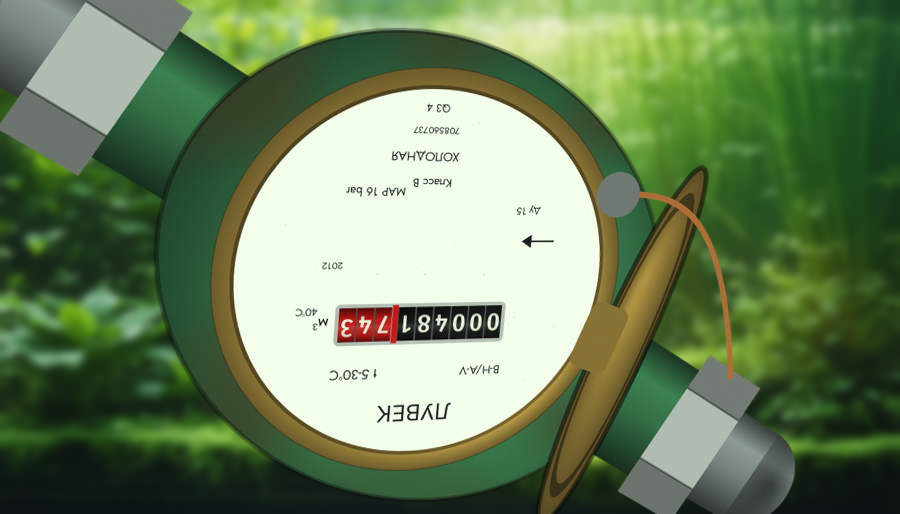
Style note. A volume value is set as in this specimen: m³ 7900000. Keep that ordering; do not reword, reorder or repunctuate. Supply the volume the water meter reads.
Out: m³ 481.743
